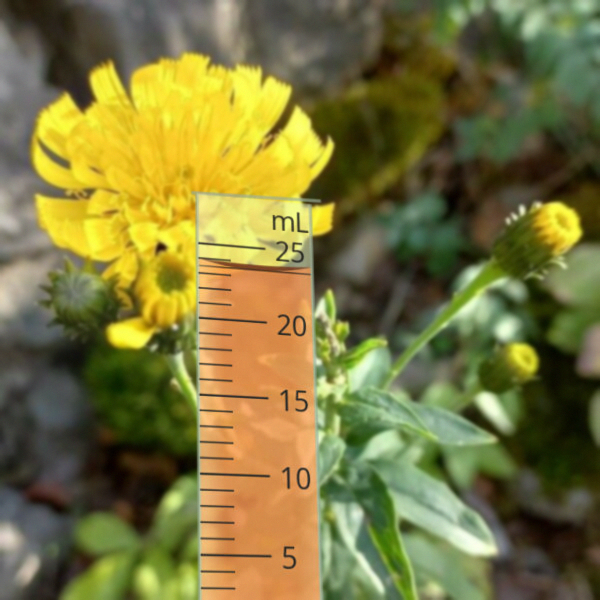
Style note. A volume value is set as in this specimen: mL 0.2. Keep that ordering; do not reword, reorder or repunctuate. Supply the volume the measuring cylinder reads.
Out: mL 23.5
